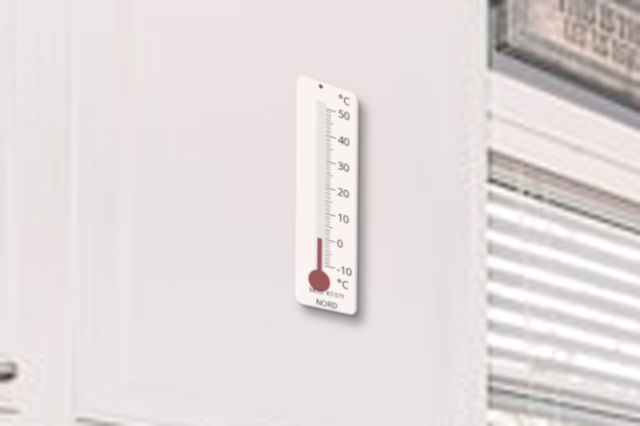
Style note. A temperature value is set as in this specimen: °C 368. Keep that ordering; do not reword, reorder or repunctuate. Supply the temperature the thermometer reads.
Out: °C 0
